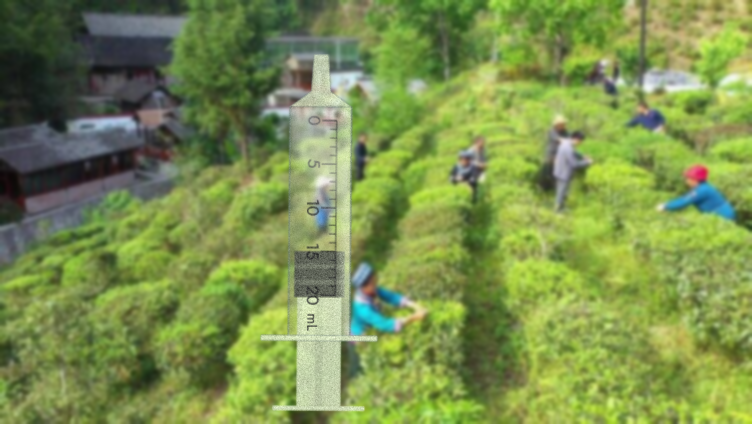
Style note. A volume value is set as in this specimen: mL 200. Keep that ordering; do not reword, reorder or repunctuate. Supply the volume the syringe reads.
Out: mL 15
